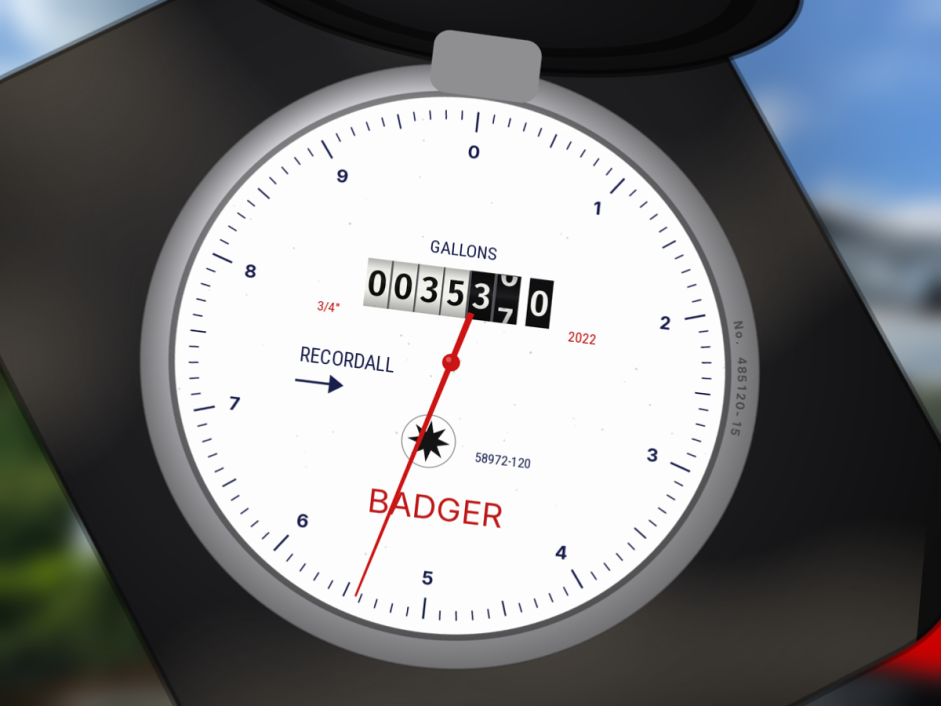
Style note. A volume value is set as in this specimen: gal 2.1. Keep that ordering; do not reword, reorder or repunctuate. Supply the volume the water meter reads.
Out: gal 35365.4
